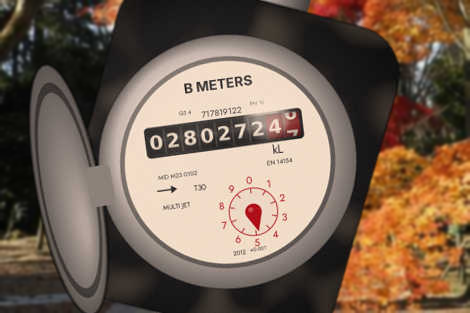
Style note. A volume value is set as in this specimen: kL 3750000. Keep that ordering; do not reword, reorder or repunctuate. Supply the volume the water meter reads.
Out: kL 280272.464
